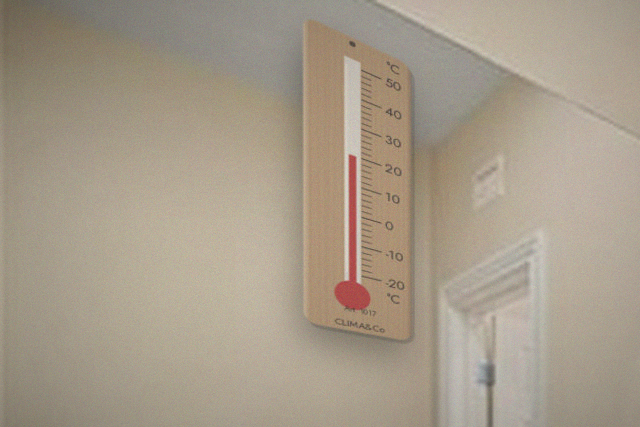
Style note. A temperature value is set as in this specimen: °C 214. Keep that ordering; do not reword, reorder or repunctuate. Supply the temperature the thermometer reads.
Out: °C 20
